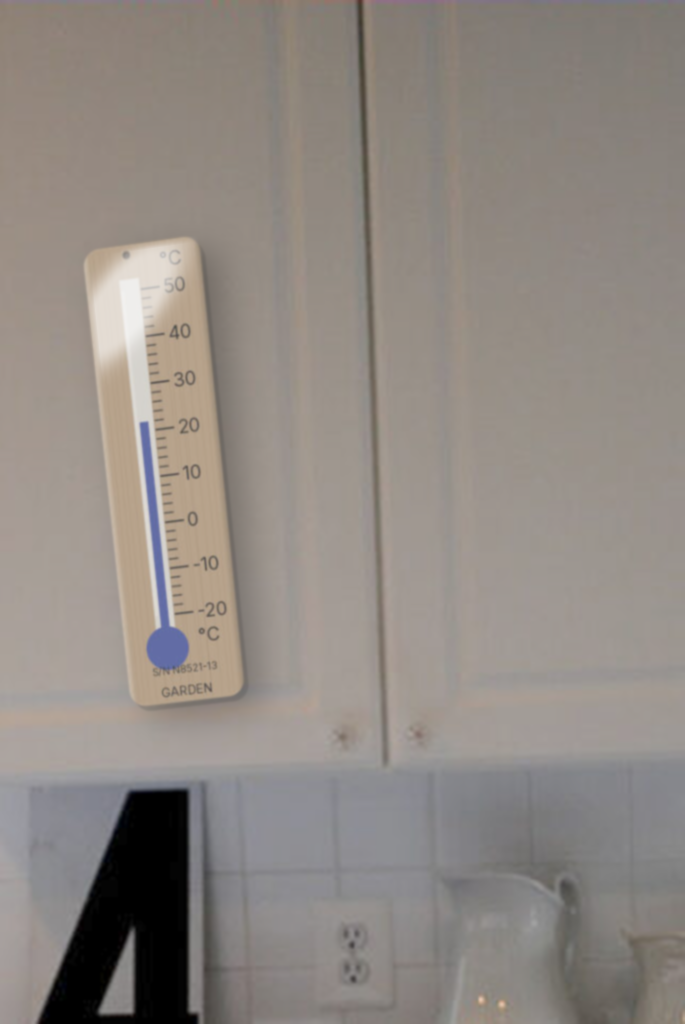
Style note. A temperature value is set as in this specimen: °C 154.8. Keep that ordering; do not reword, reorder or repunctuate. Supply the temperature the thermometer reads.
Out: °C 22
